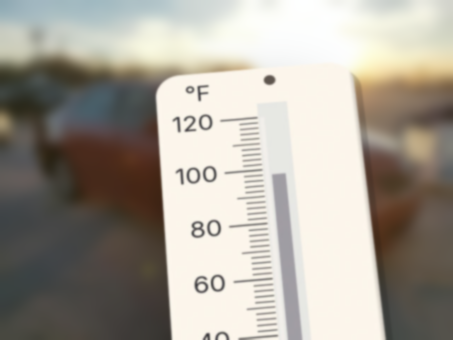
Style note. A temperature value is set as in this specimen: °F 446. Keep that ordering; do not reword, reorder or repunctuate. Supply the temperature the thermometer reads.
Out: °F 98
